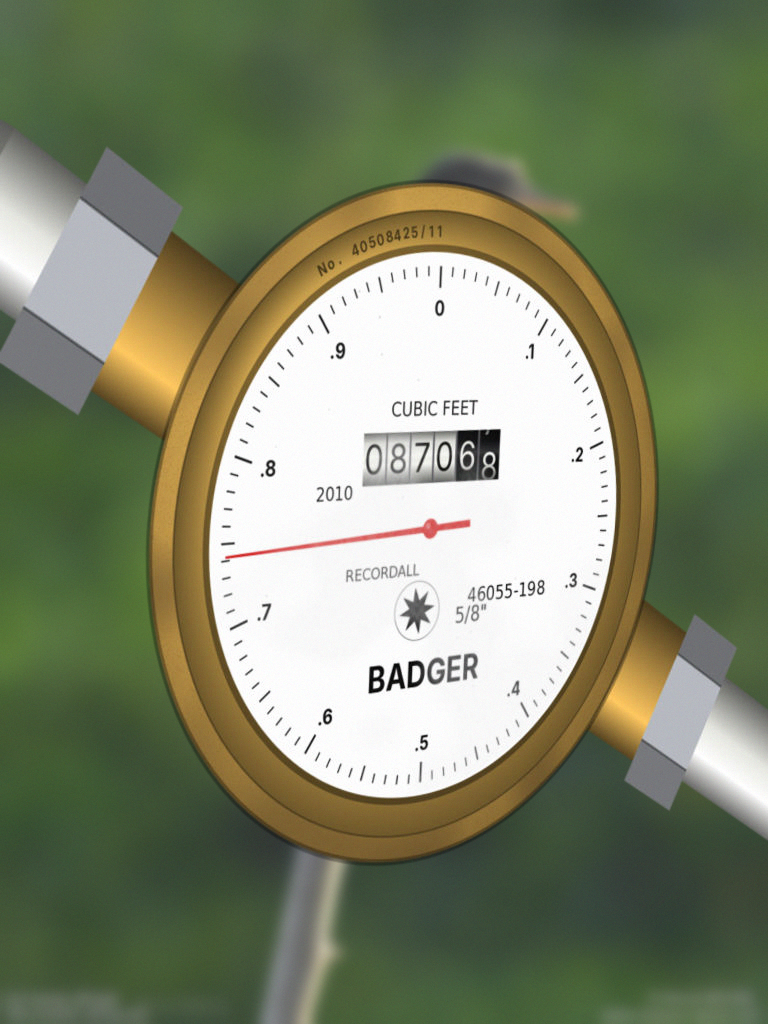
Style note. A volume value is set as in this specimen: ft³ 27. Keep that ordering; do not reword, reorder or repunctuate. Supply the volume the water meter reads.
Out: ft³ 87067.74
